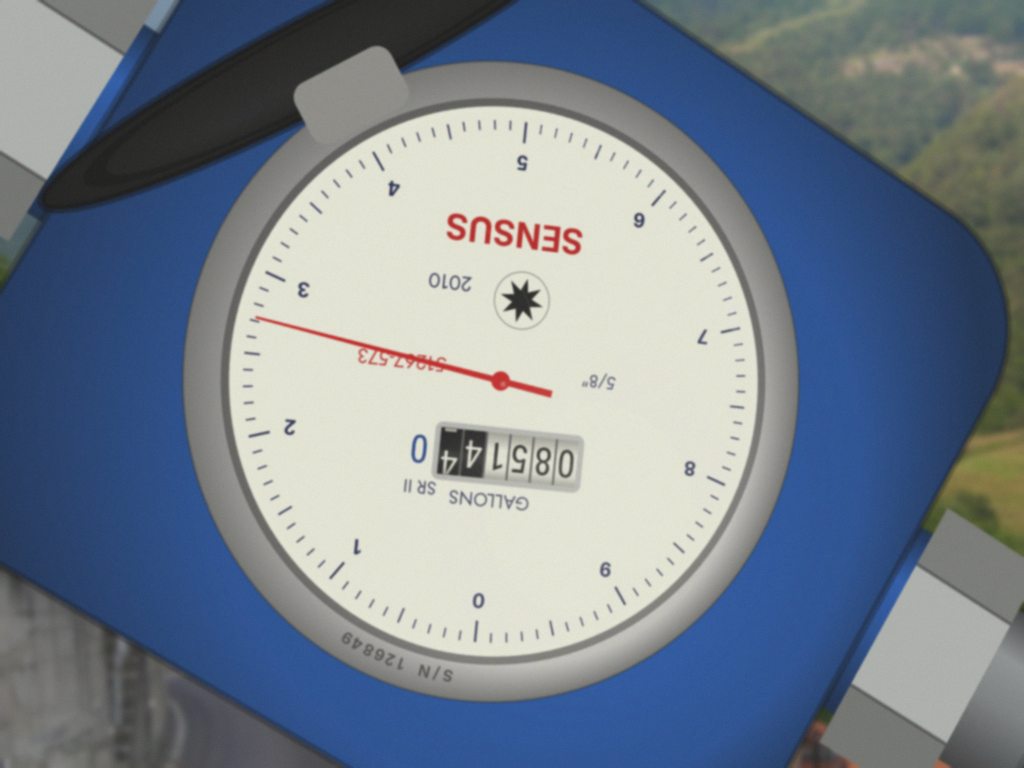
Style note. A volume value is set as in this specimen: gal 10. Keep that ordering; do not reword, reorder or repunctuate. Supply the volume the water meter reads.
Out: gal 851442.7
